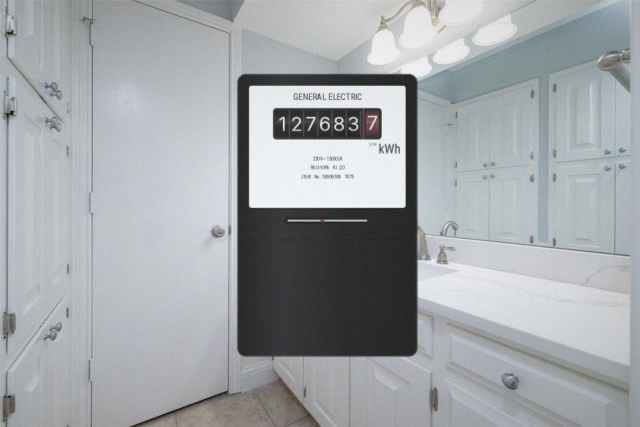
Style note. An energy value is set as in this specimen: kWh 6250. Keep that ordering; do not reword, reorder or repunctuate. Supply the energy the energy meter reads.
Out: kWh 127683.7
